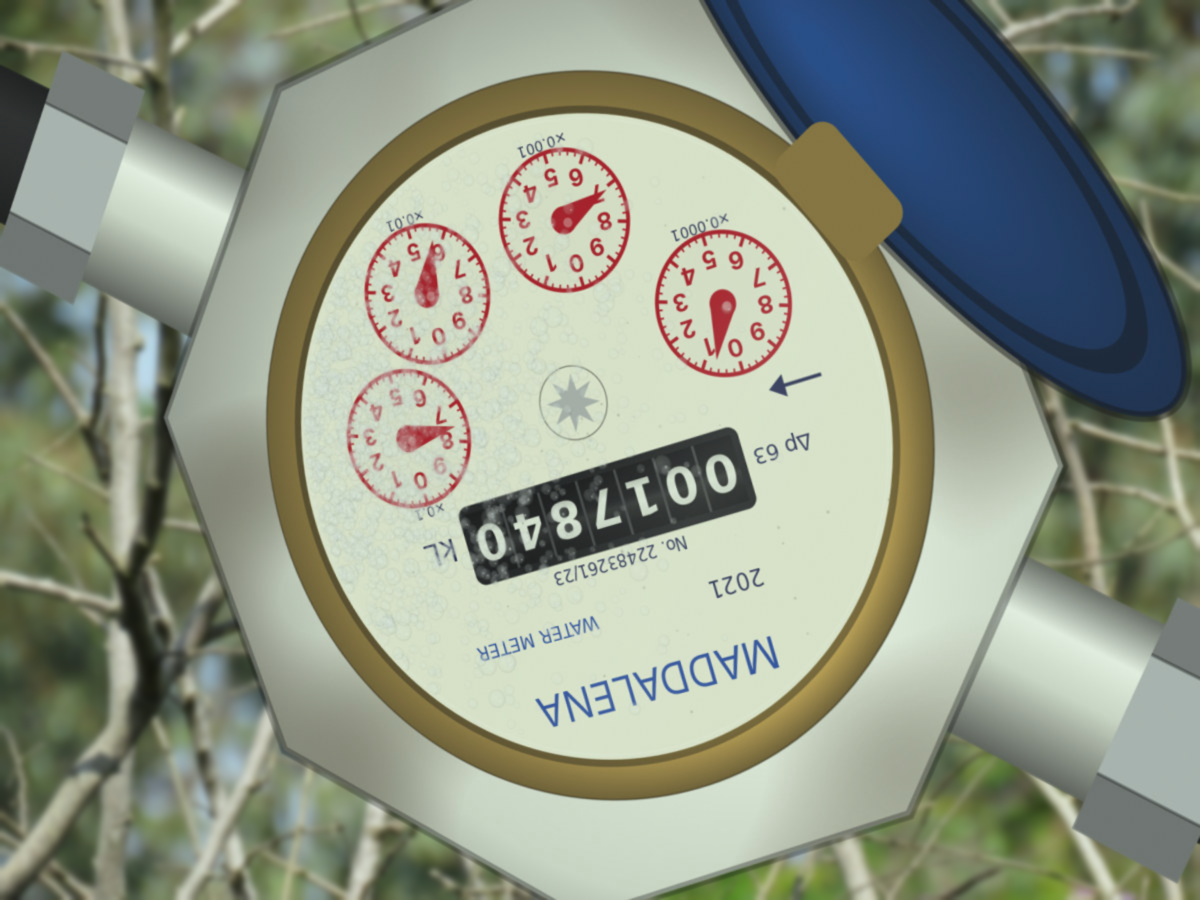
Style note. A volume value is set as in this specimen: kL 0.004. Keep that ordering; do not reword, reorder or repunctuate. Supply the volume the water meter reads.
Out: kL 17840.7570
